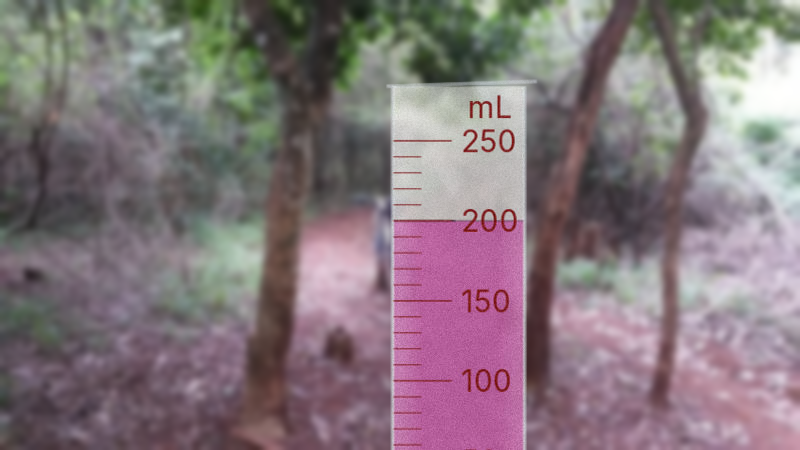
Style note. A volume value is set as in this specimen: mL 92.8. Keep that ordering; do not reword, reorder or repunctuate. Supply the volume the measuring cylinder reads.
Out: mL 200
